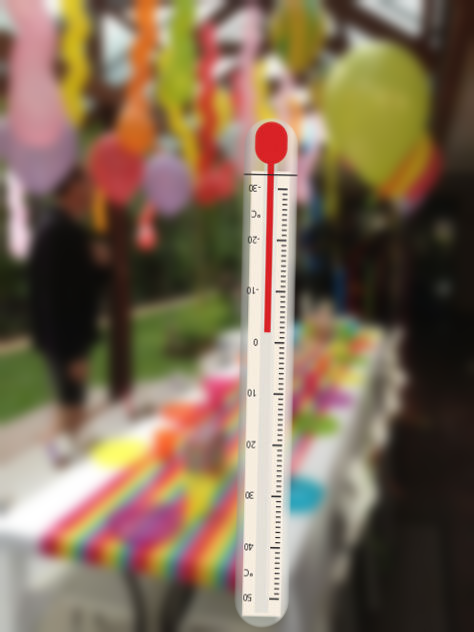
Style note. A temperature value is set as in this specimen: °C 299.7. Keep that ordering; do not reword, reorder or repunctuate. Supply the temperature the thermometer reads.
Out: °C -2
